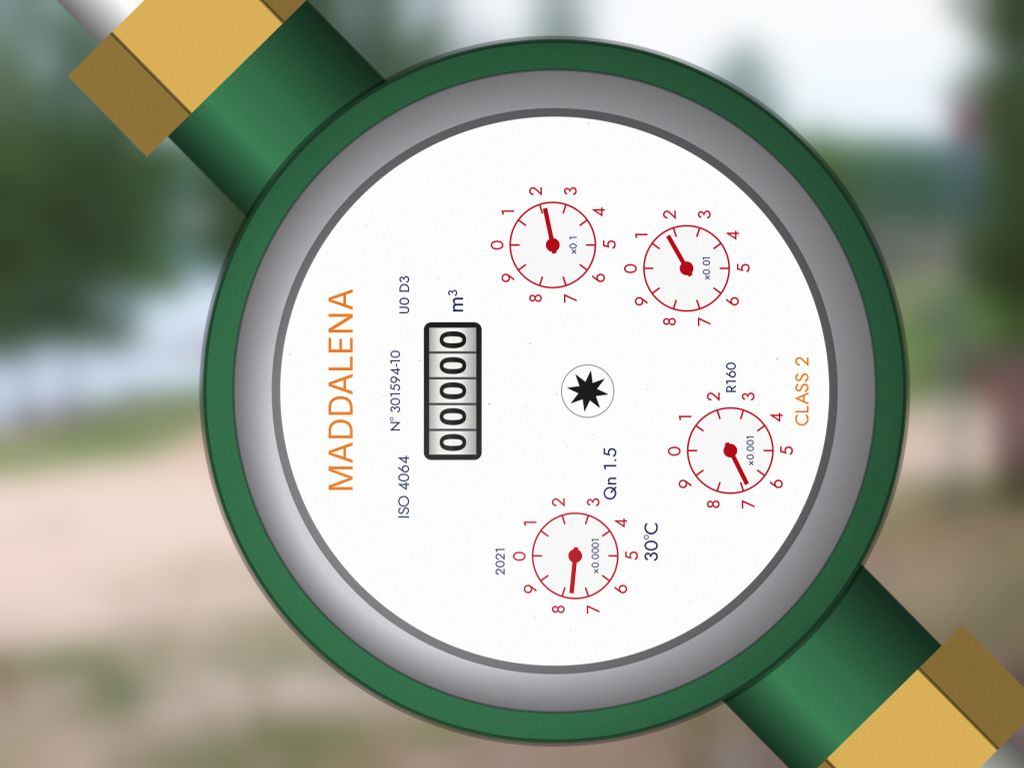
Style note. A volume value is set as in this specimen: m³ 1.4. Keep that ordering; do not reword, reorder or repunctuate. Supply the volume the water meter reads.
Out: m³ 0.2167
